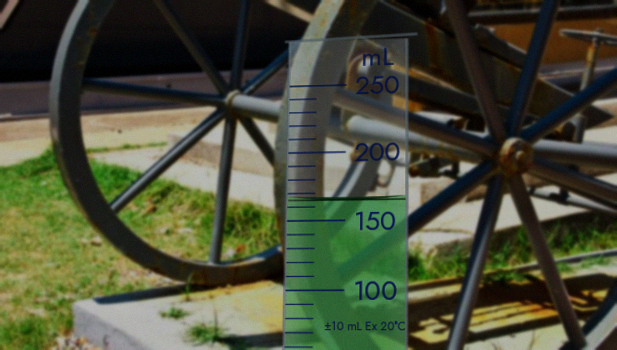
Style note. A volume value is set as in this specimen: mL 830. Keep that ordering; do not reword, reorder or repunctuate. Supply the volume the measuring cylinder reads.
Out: mL 165
